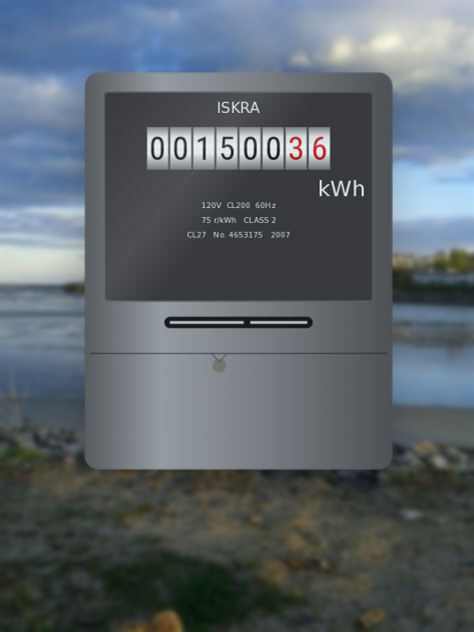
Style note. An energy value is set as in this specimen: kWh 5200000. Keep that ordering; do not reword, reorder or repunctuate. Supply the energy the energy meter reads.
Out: kWh 1500.36
